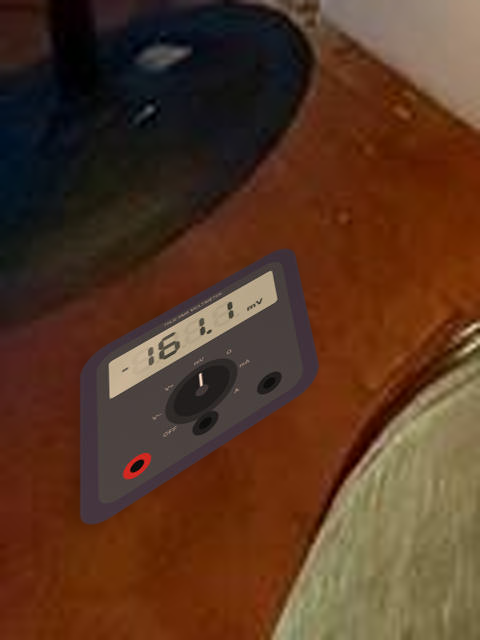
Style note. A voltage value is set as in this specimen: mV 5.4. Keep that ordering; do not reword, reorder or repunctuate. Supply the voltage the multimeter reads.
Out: mV -161.1
